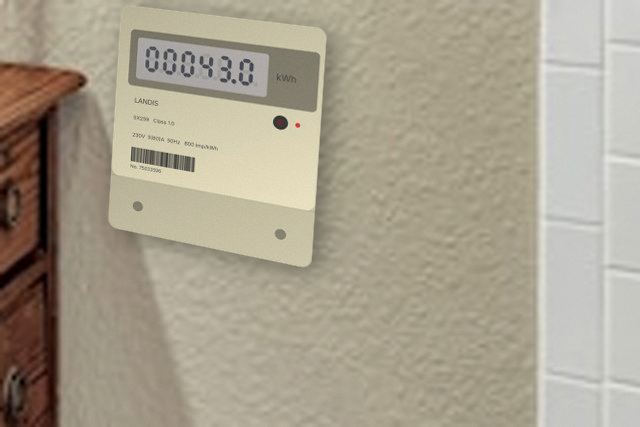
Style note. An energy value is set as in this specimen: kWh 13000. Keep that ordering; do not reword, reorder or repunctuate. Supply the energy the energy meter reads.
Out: kWh 43.0
